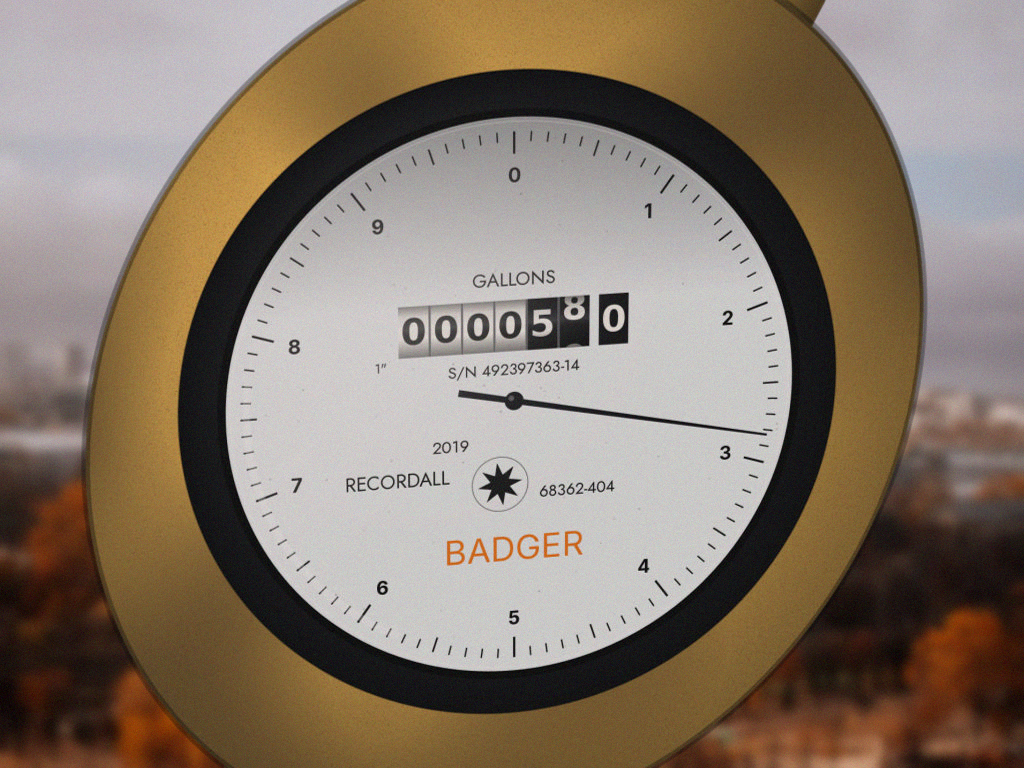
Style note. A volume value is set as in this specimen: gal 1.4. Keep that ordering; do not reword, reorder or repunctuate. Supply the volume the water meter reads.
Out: gal 582.8
